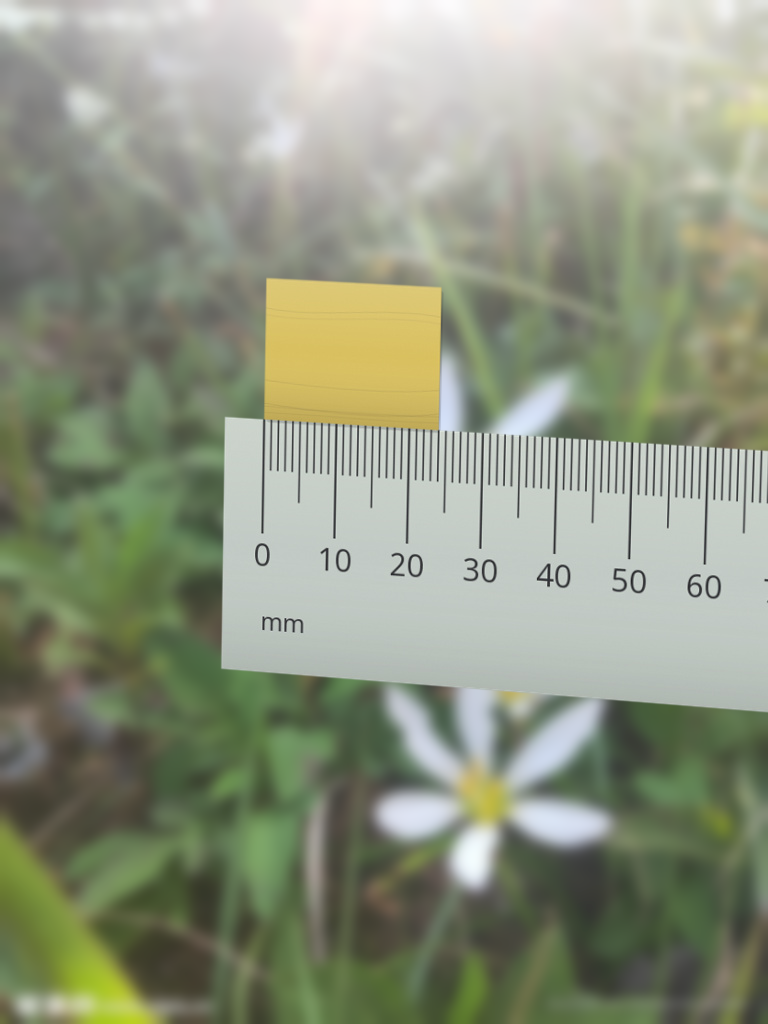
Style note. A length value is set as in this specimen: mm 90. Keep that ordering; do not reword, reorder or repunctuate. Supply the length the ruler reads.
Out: mm 24
